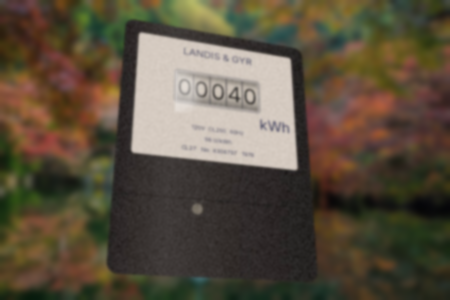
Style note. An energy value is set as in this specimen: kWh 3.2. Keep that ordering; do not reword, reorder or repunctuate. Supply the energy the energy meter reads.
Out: kWh 40
